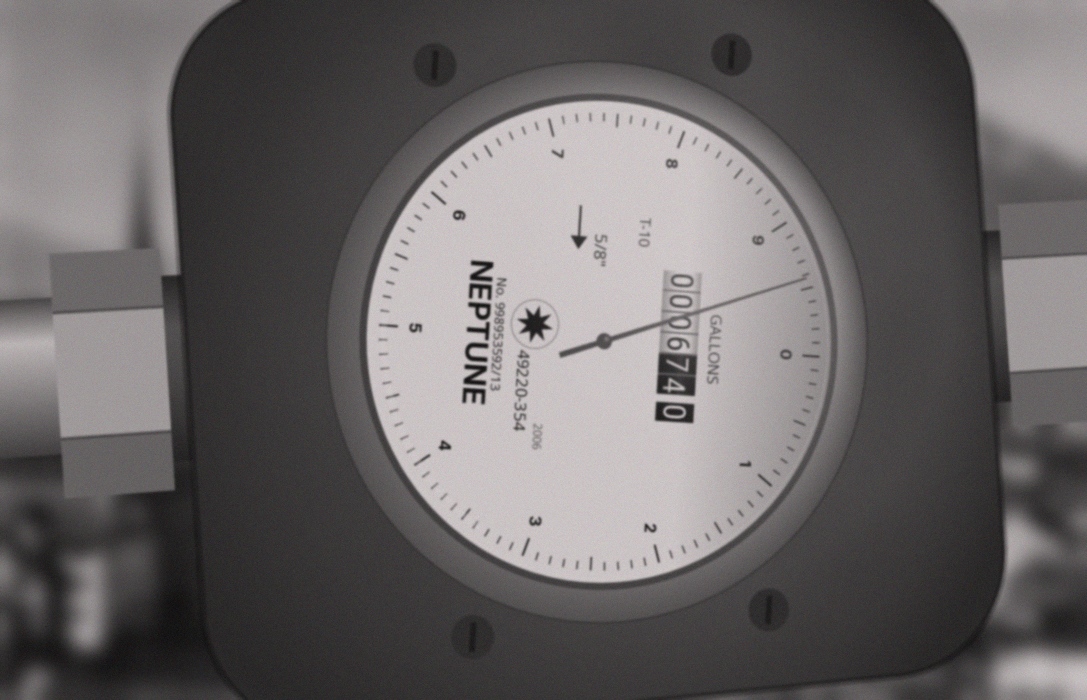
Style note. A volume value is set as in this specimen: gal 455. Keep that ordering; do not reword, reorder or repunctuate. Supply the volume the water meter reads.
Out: gal 6739.4
